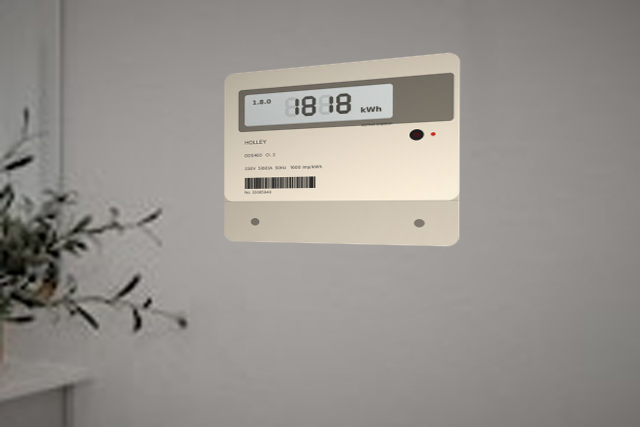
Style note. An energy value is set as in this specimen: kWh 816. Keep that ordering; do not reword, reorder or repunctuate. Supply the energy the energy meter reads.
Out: kWh 1818
